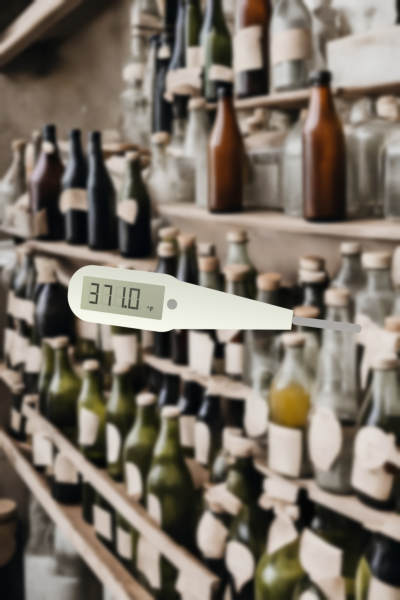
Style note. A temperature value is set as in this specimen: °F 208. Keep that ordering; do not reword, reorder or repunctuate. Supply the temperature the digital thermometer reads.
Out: °F 371.0
